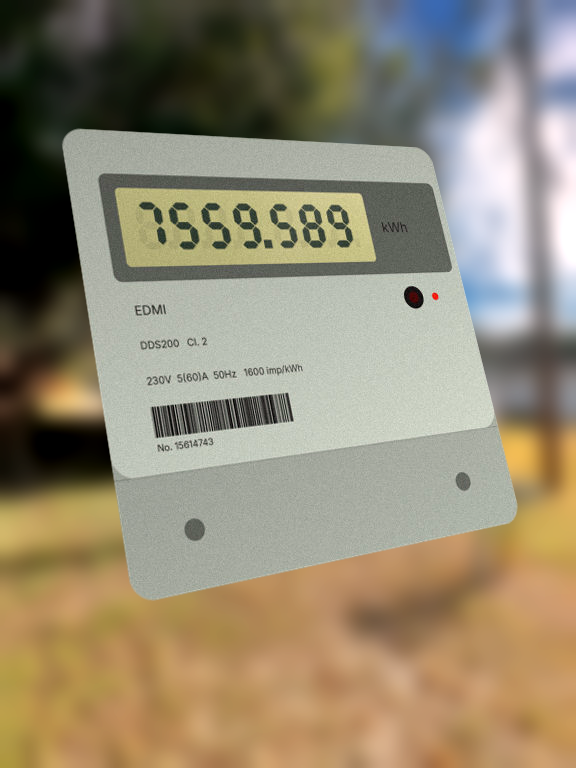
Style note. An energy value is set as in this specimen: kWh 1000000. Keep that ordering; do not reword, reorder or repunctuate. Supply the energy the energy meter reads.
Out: kWh 7559.589
